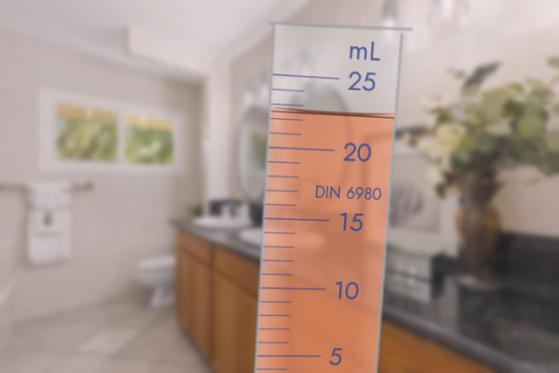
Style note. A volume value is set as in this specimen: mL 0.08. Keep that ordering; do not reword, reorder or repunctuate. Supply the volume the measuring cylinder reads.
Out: mL 22.5
